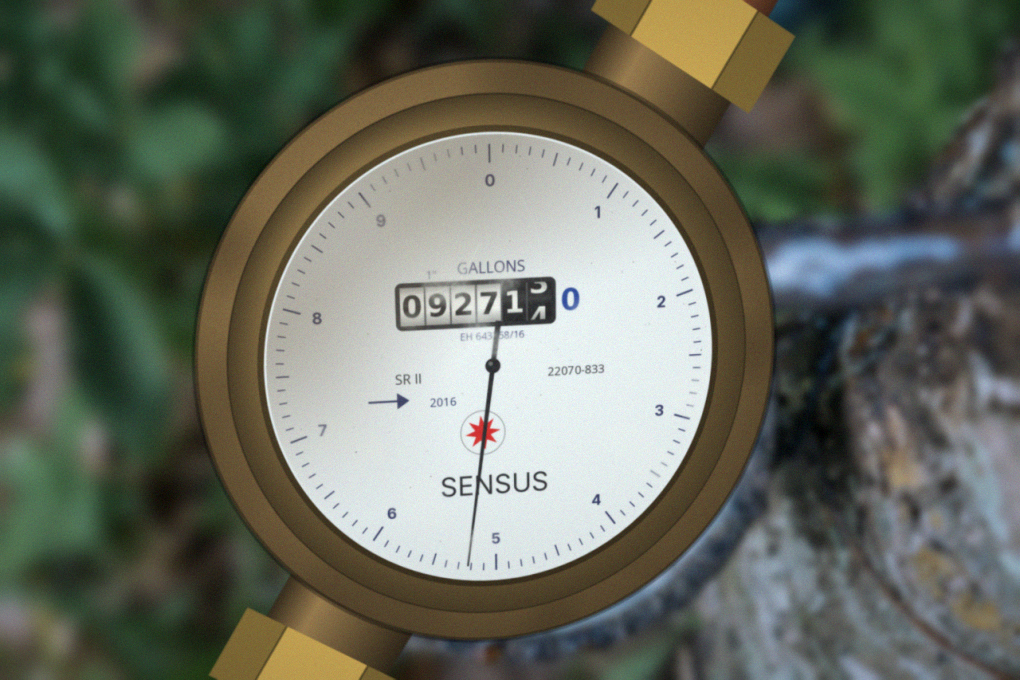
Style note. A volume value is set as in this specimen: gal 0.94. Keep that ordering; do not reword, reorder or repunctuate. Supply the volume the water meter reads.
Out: gal 927135.2
